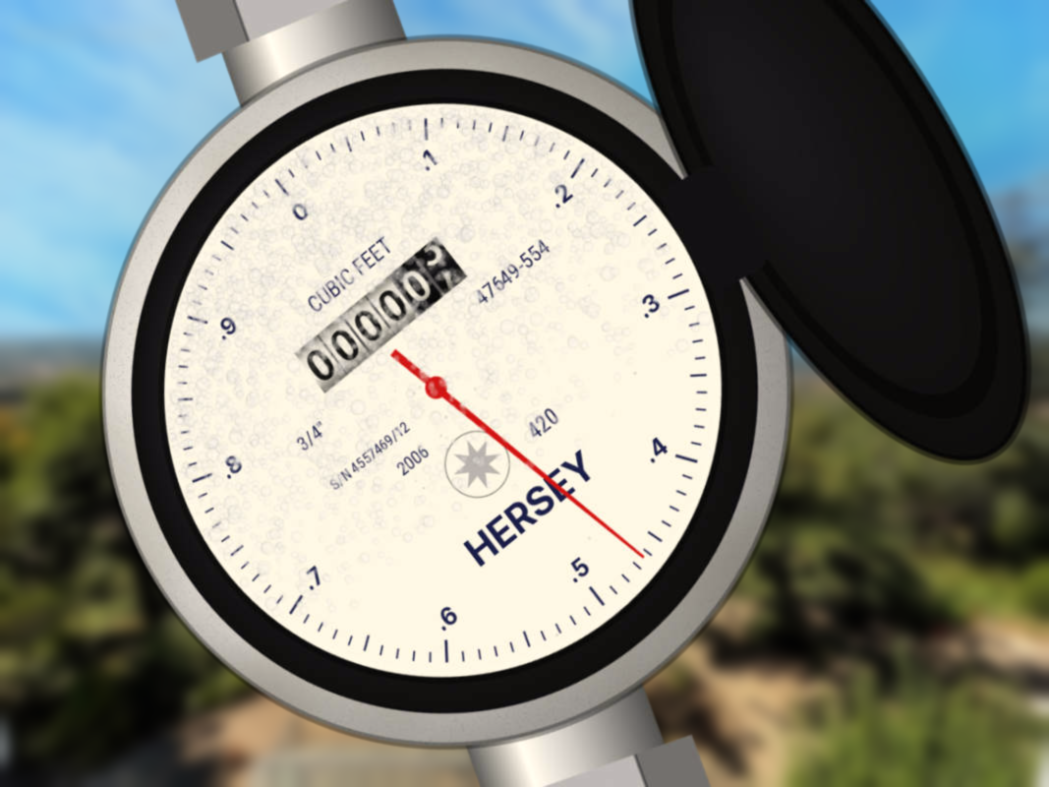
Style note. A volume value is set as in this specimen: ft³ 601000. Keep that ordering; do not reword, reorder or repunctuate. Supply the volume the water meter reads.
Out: ft³ 3.46
